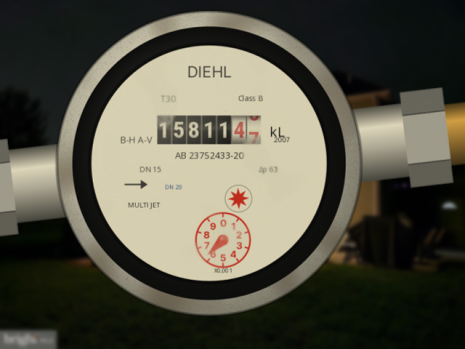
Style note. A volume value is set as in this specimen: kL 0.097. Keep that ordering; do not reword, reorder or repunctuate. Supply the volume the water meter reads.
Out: kL 15811.466
